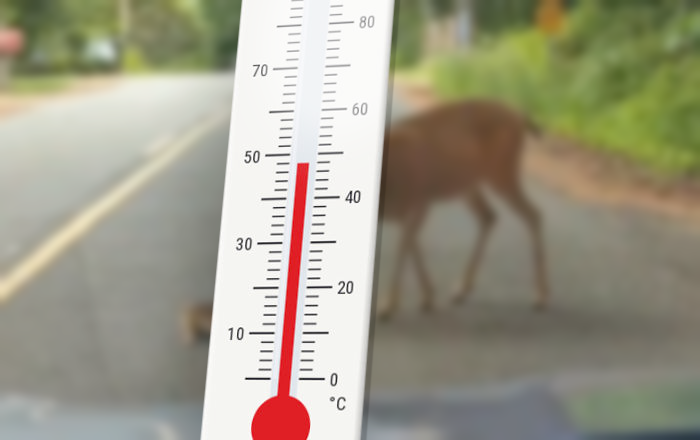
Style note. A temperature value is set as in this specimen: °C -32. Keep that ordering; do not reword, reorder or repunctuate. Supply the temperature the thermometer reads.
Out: °C 48
